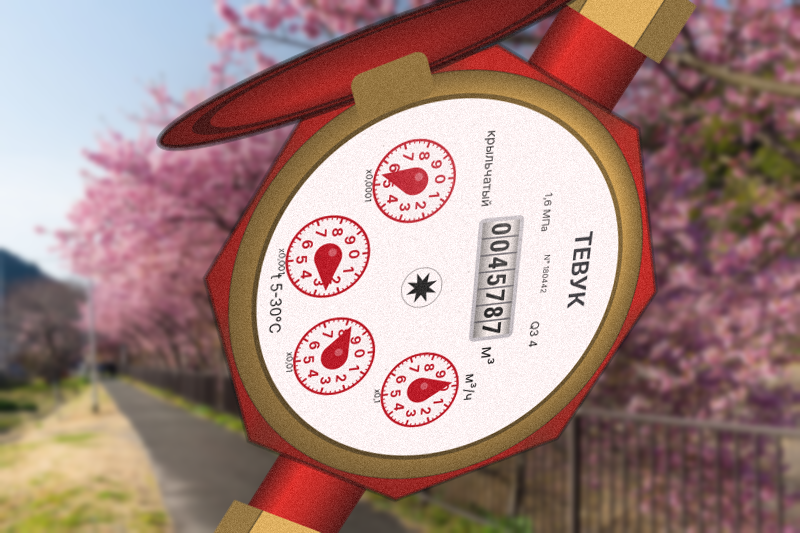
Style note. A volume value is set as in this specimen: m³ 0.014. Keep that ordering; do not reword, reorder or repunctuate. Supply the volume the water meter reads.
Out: m³ 45786.9825
